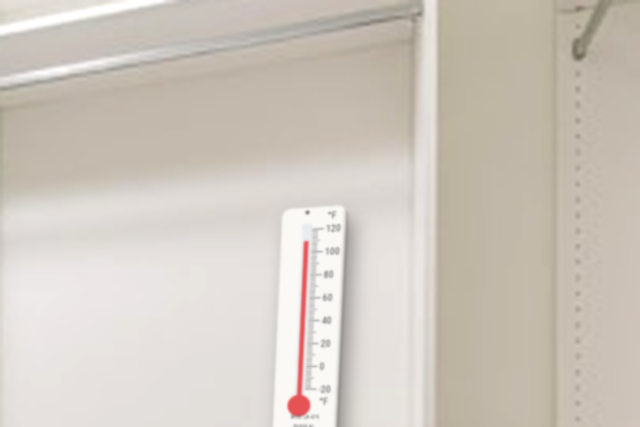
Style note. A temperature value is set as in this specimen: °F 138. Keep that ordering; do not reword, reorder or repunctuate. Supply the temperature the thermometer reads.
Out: °F 110
